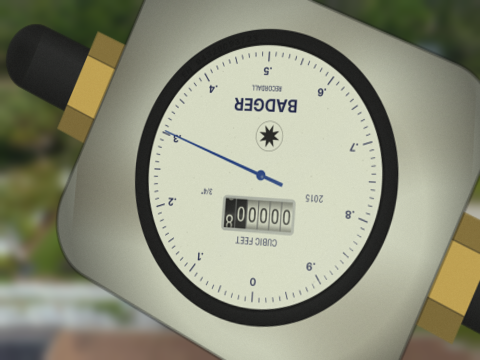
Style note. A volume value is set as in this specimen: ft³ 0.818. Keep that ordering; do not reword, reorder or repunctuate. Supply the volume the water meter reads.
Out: ft³ 8.30
